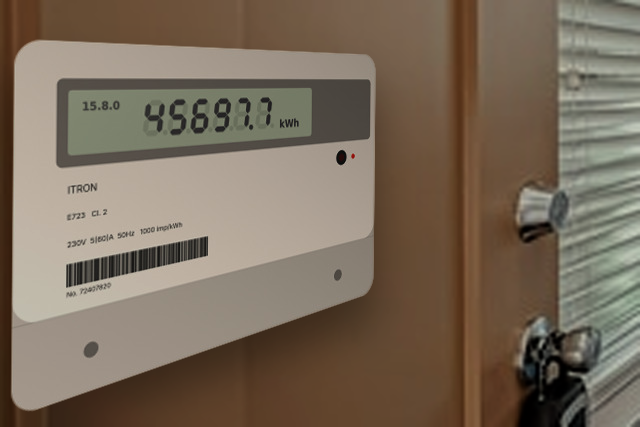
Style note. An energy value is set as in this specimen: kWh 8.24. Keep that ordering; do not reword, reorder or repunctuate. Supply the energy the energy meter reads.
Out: kWh 45697.7
